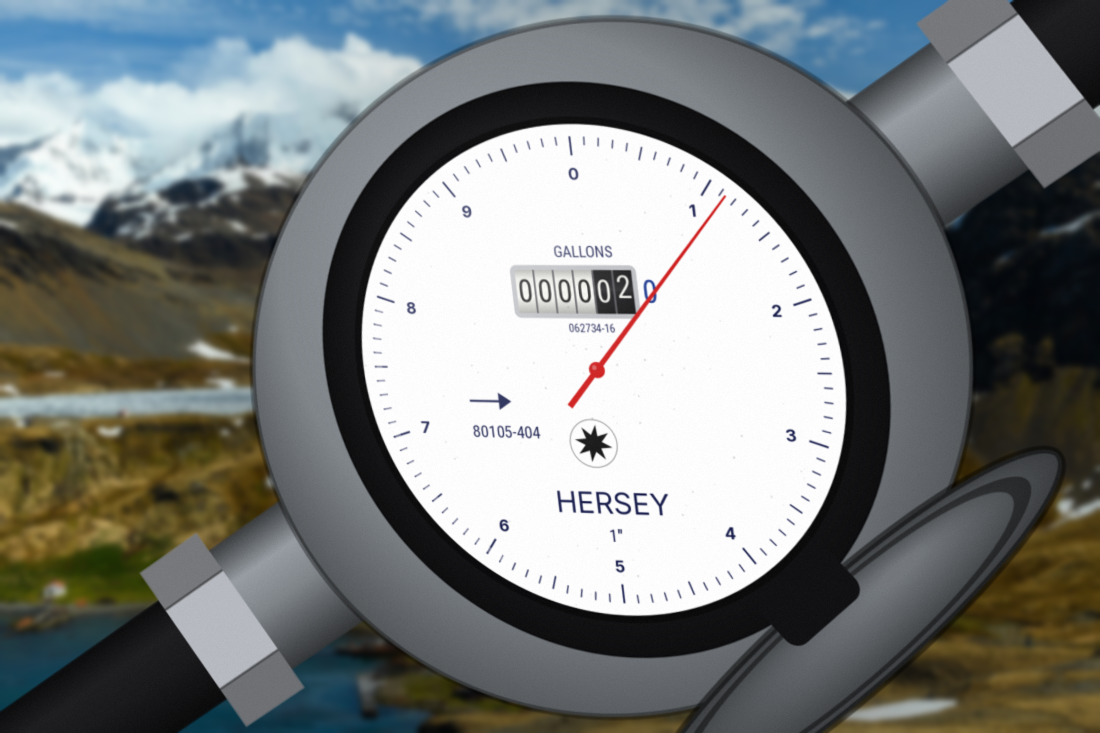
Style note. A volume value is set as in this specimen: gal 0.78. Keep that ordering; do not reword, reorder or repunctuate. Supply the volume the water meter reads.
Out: gal 21.1
